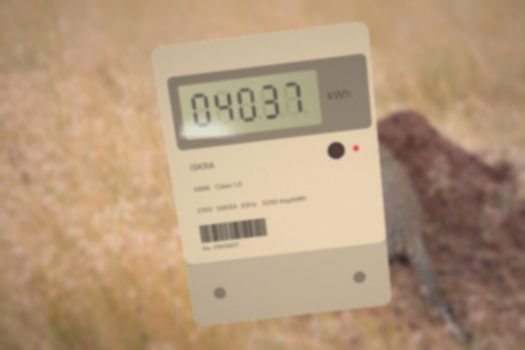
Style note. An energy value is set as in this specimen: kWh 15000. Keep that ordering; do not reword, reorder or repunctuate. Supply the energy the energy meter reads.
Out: kWh 4037
